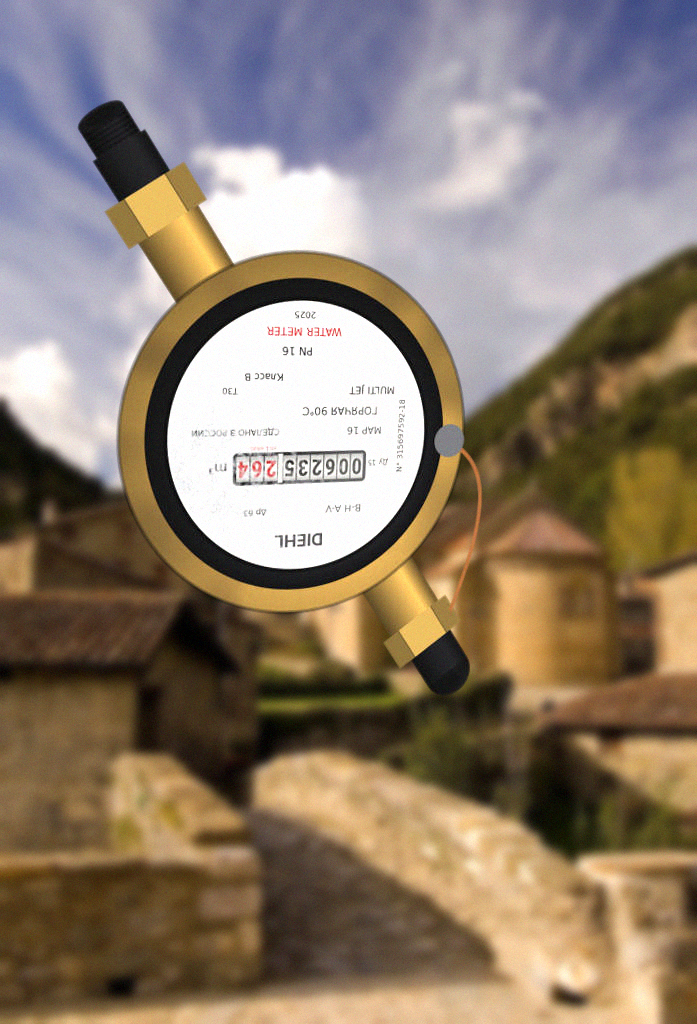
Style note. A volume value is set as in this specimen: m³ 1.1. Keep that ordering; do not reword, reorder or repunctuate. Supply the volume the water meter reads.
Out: m³ 6235.264
